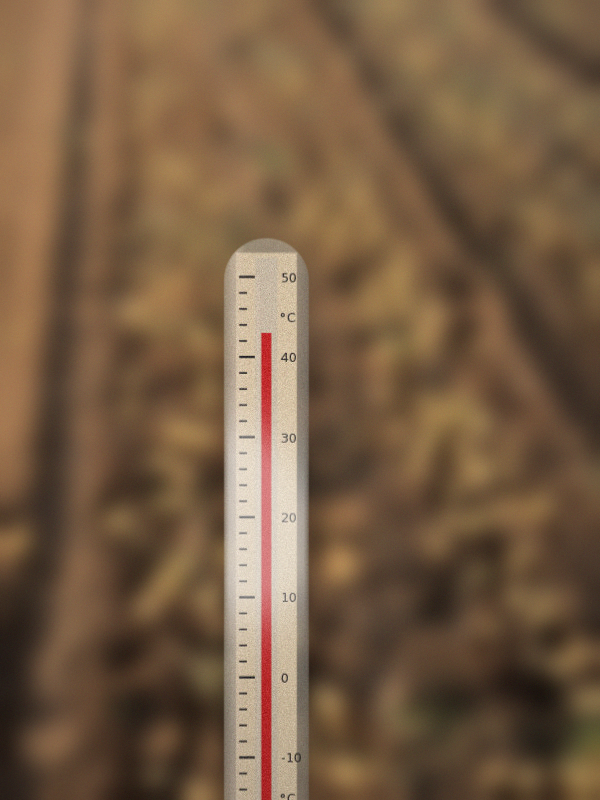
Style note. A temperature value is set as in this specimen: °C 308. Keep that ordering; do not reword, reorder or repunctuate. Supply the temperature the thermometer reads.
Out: °C 43
